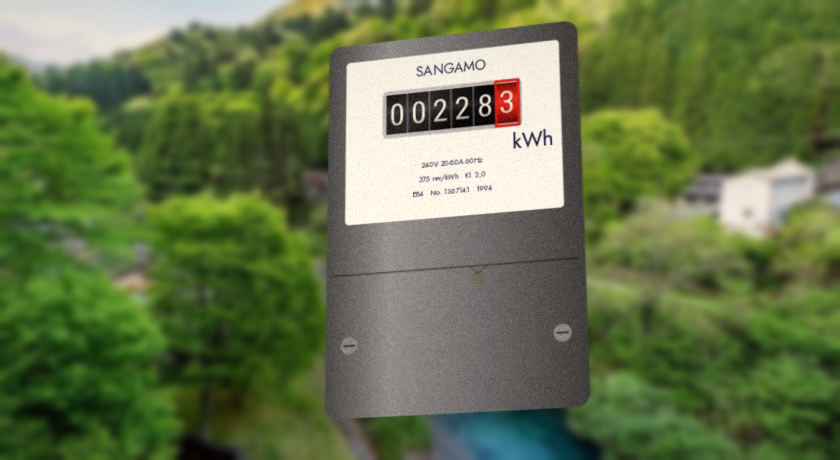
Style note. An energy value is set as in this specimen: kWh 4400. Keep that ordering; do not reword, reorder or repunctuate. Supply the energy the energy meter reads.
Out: kWh 228.3
